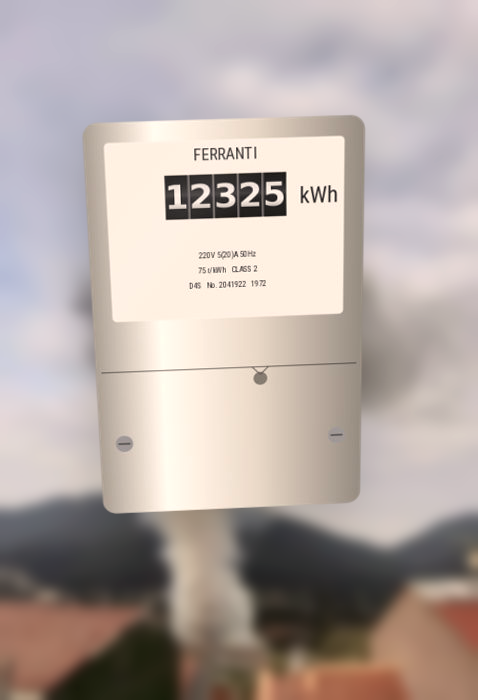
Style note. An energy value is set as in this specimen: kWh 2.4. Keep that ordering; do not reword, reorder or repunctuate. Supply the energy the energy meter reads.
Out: kWh 12325
